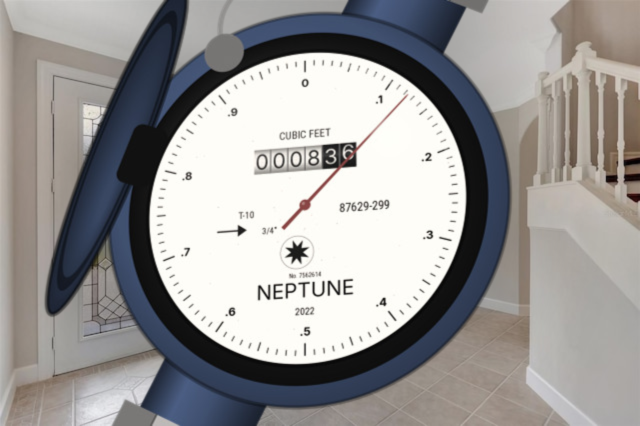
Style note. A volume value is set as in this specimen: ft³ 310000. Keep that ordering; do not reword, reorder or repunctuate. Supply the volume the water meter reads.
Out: ft³ 836.12
